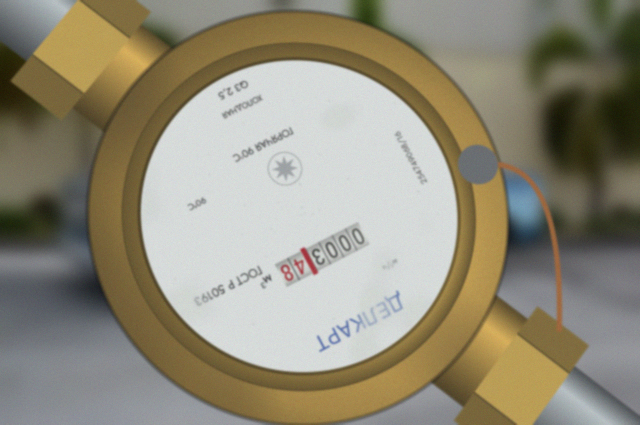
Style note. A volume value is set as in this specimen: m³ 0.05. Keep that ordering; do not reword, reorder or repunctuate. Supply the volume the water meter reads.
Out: m³ 3.48
